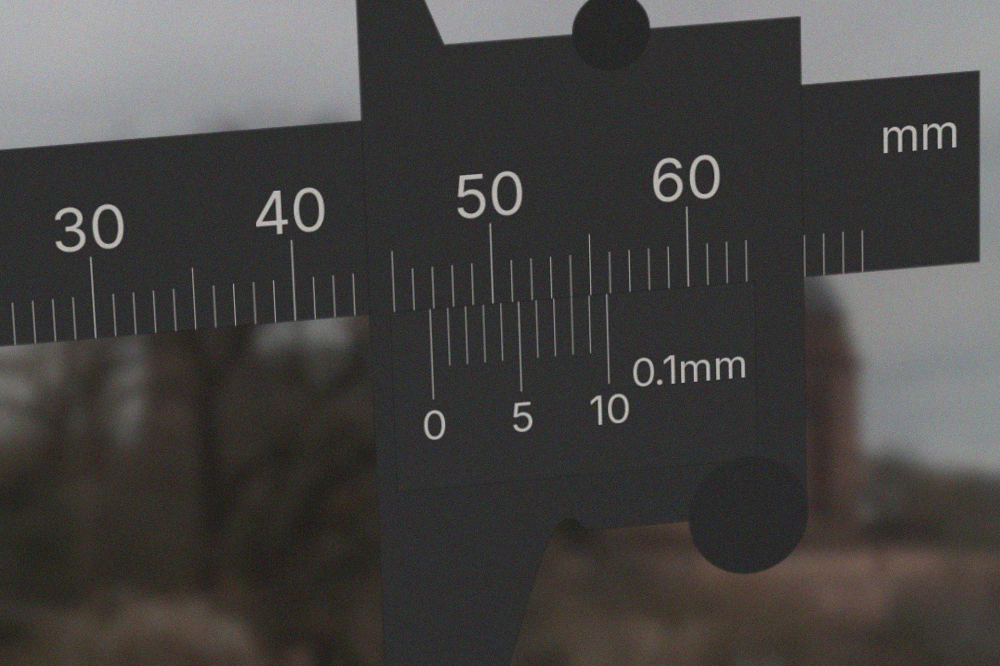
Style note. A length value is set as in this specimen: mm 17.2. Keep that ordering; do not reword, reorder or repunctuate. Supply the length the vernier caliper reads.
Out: mm 46.8
